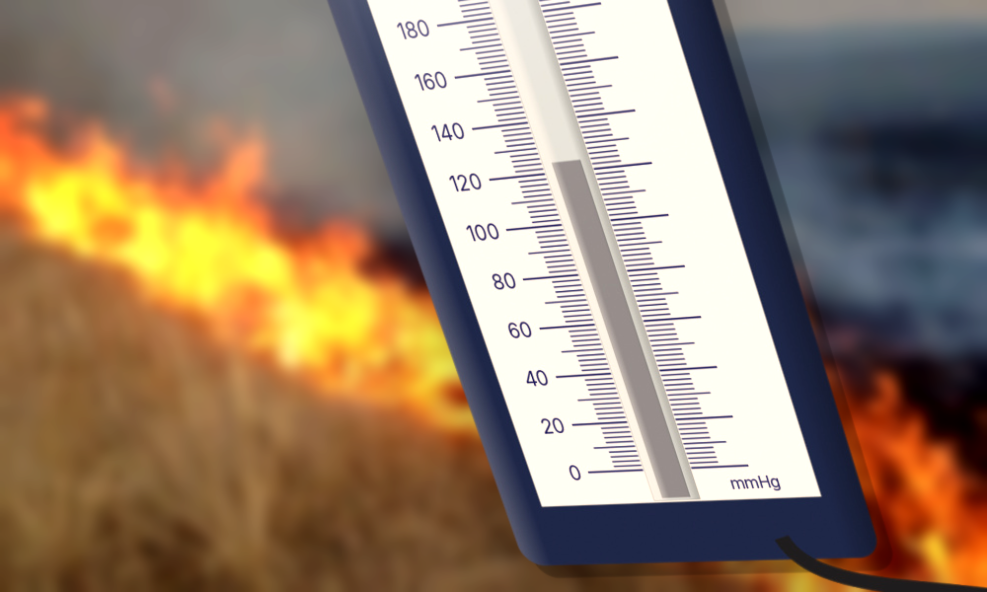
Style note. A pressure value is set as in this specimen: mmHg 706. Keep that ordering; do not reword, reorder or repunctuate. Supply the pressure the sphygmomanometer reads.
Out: mmHg 124
